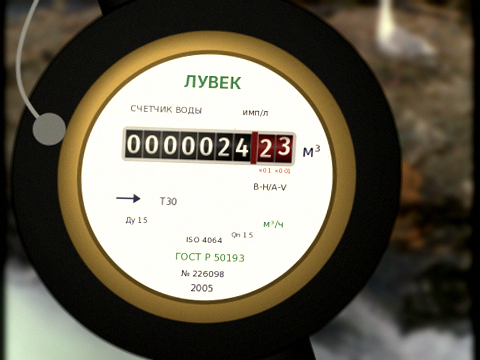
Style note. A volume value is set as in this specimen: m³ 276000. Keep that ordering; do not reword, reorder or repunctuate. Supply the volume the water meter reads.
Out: m³ 24.23
